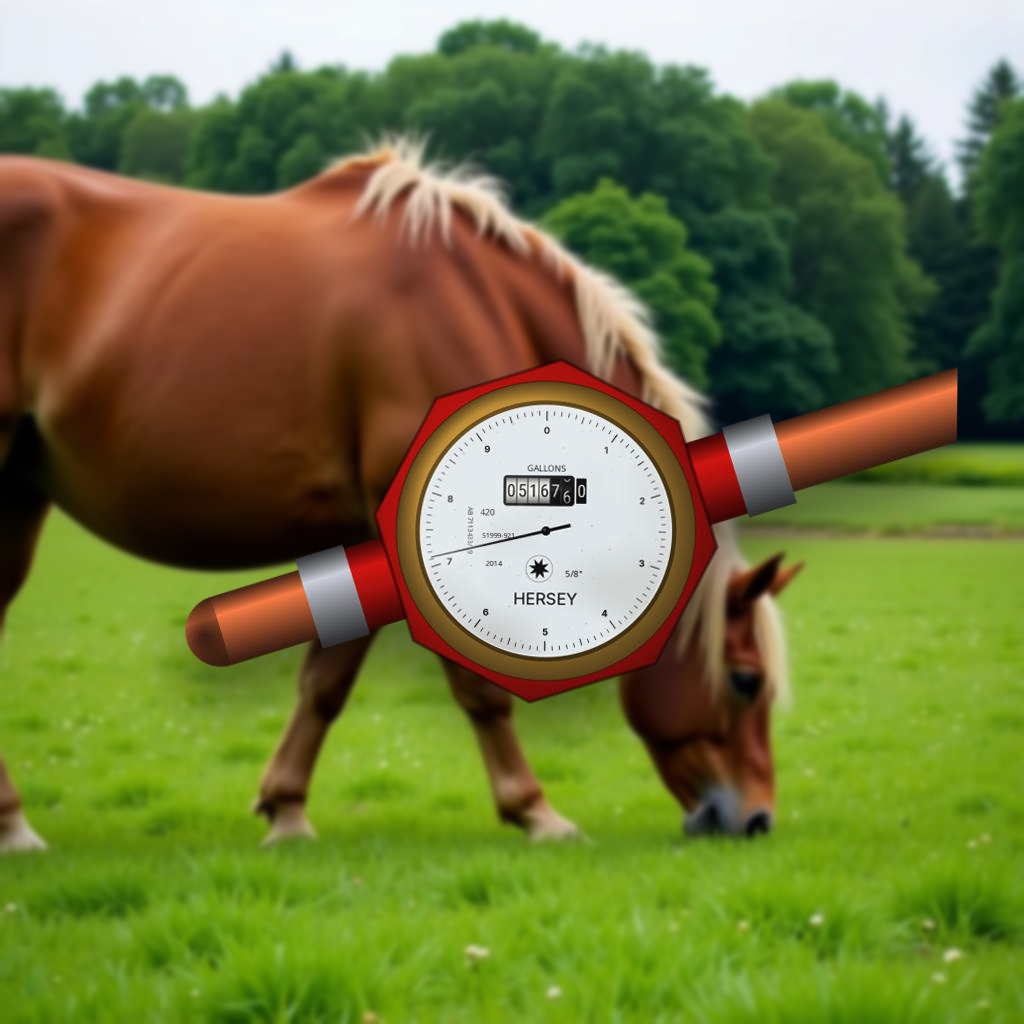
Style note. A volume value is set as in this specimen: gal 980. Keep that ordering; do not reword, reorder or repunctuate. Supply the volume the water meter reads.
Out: gal 516757.1
